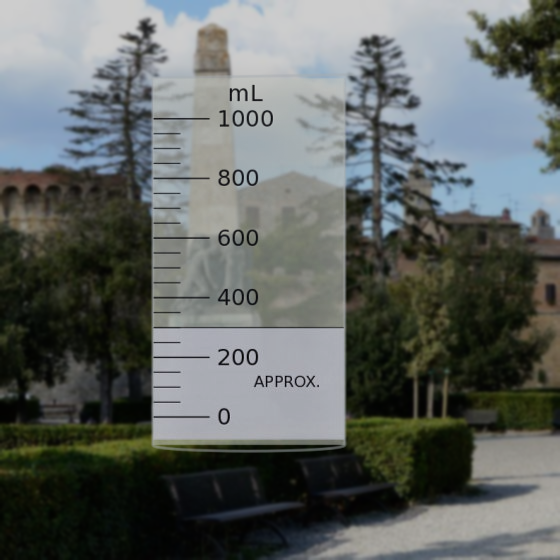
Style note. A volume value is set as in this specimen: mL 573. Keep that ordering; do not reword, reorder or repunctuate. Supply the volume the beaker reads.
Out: mL 300
